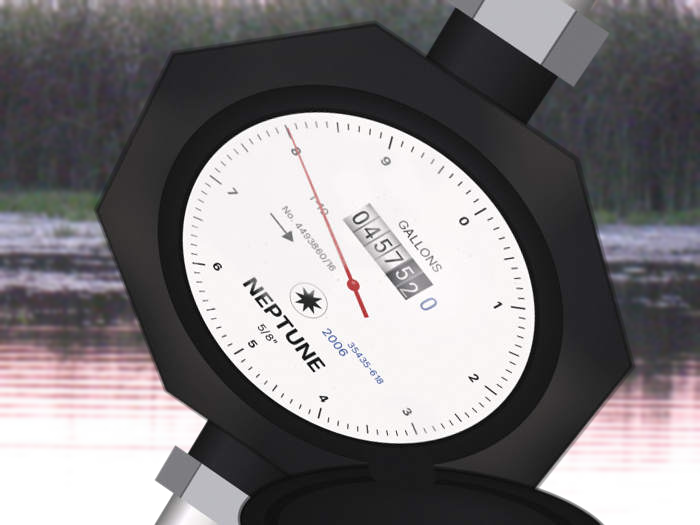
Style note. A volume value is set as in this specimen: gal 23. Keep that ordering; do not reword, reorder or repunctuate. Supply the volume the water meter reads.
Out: gal 457518.0
